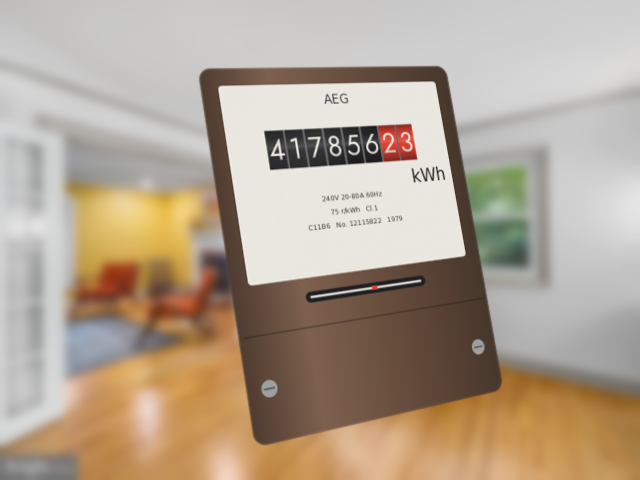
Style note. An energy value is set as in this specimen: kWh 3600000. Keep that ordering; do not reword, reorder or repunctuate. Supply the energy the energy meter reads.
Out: kWh 417856.23
